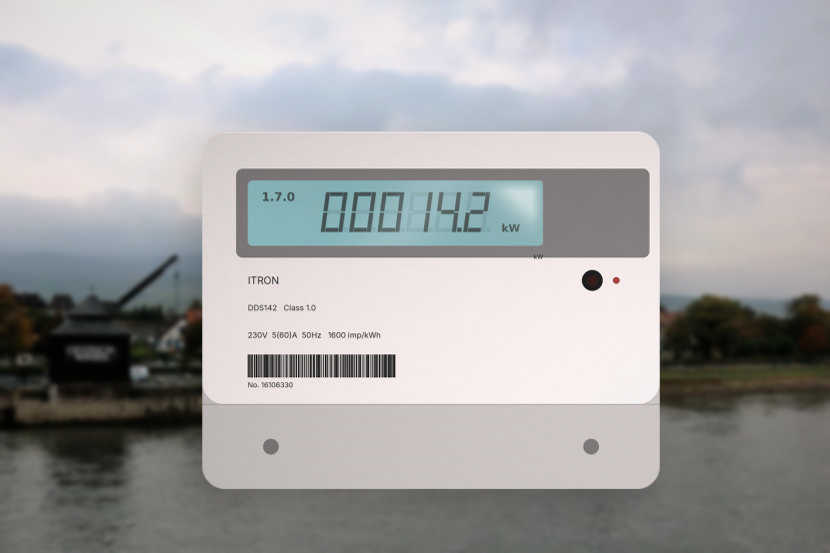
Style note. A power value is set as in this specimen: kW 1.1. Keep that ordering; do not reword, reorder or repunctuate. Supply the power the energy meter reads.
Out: kW 14.2
